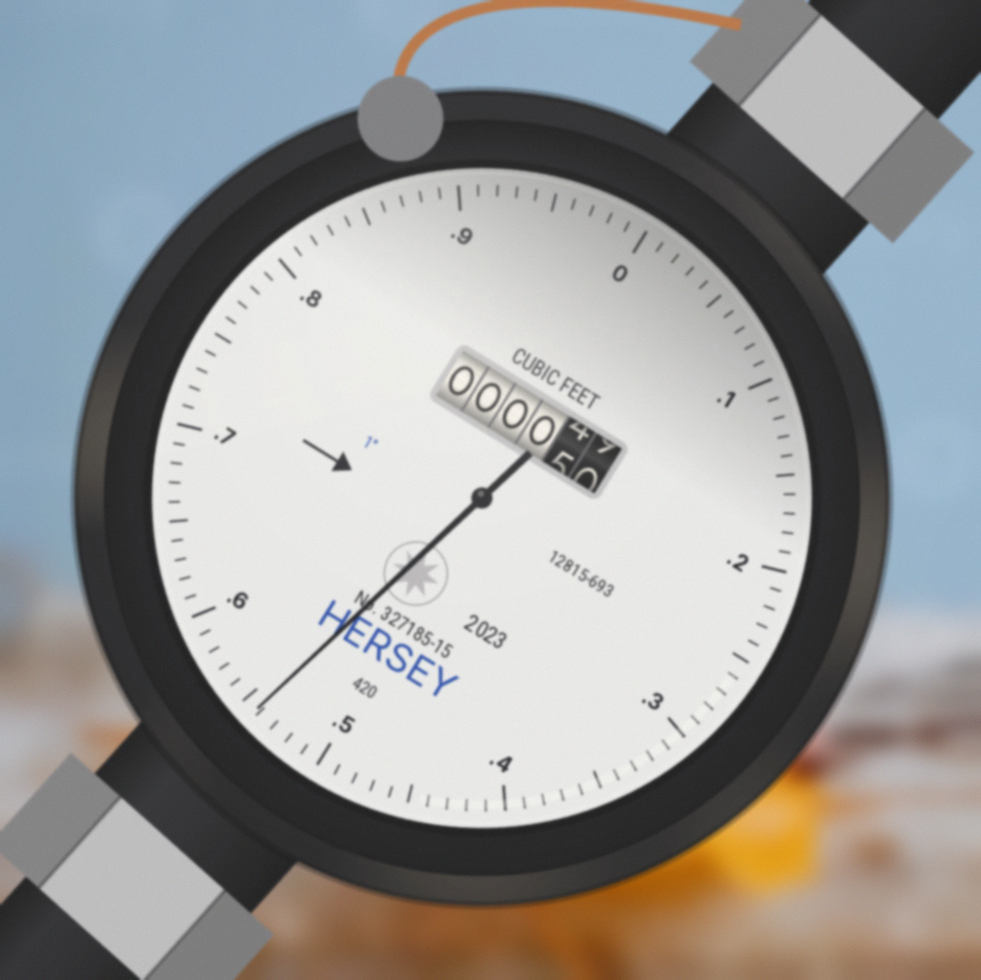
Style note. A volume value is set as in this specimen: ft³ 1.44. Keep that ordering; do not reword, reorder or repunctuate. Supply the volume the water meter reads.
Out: ft³ 49.54
